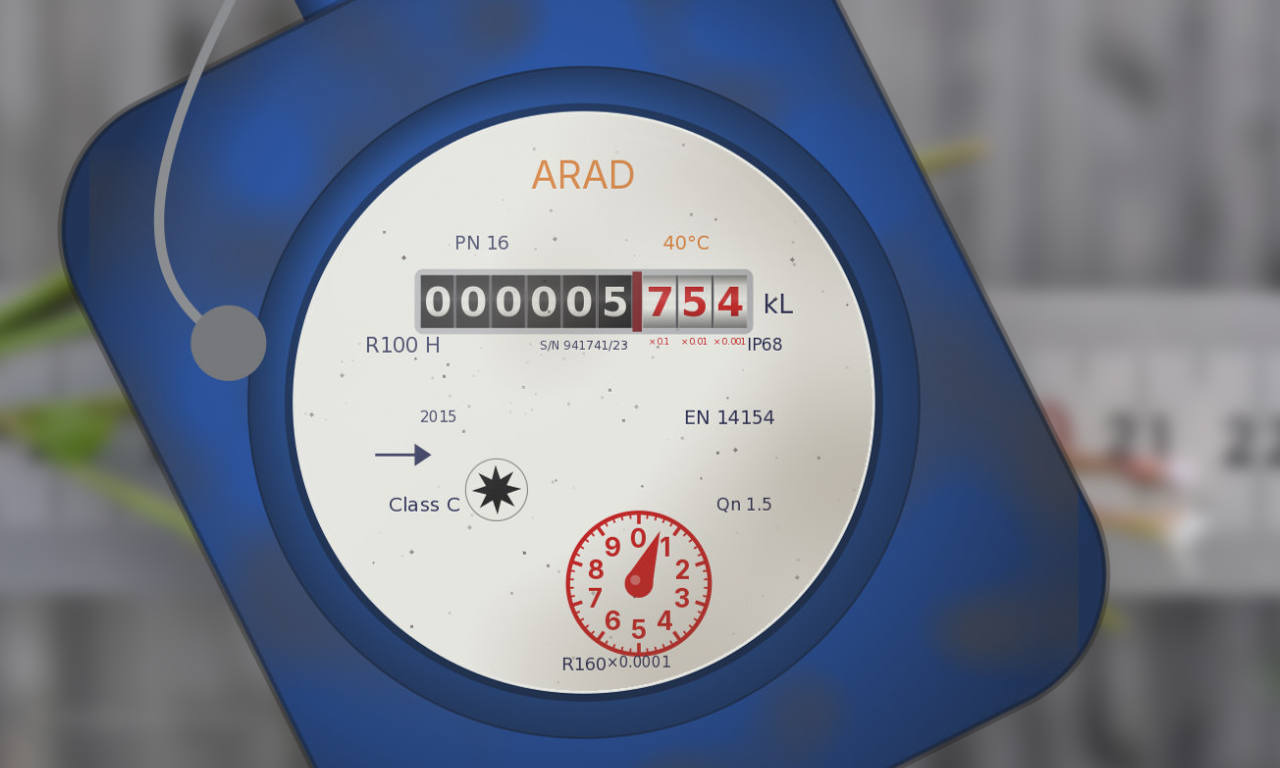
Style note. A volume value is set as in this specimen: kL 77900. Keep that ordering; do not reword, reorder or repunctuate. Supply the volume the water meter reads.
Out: kL 5.7540
